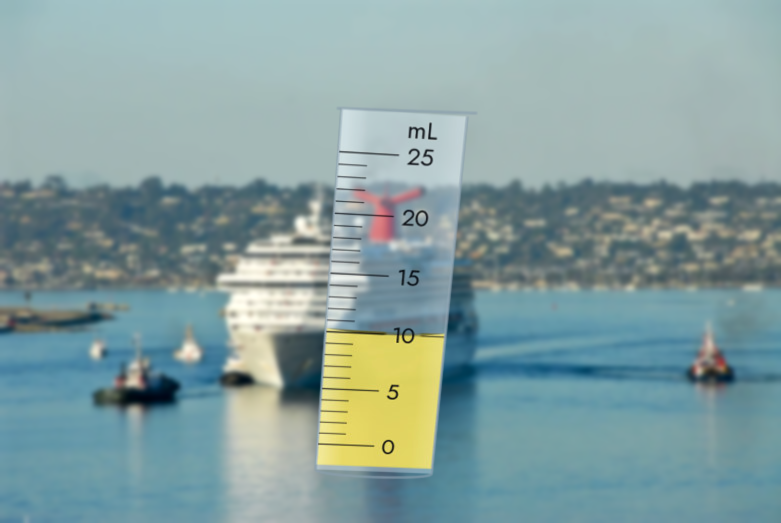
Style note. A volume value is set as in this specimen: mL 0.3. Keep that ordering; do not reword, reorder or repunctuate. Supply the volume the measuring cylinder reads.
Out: mL 10
